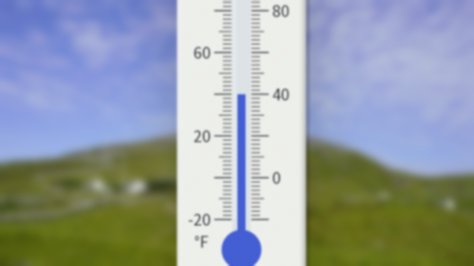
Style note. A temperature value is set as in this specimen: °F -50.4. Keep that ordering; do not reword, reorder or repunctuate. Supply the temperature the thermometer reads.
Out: °F 40
